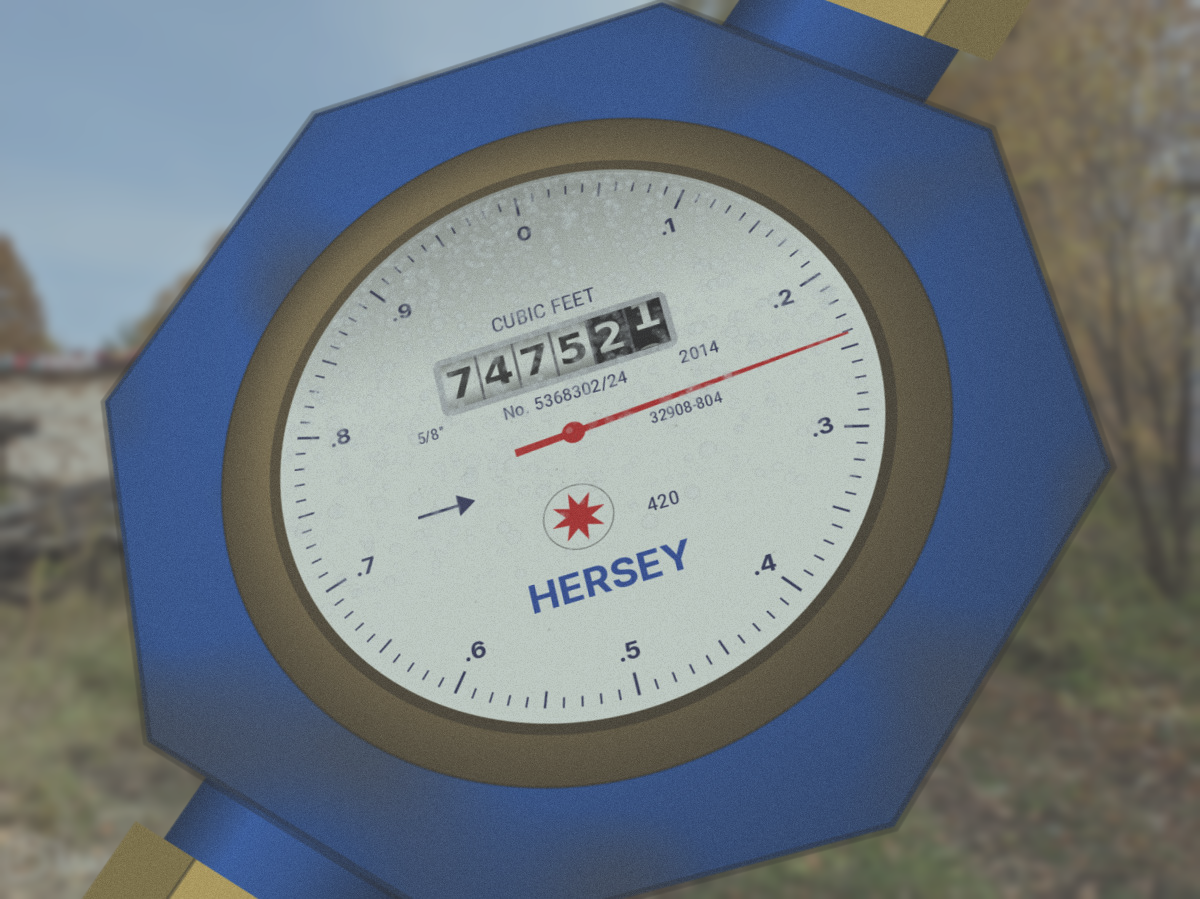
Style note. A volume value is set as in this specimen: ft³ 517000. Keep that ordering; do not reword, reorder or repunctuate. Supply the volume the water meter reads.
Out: ft³ 747521.24
